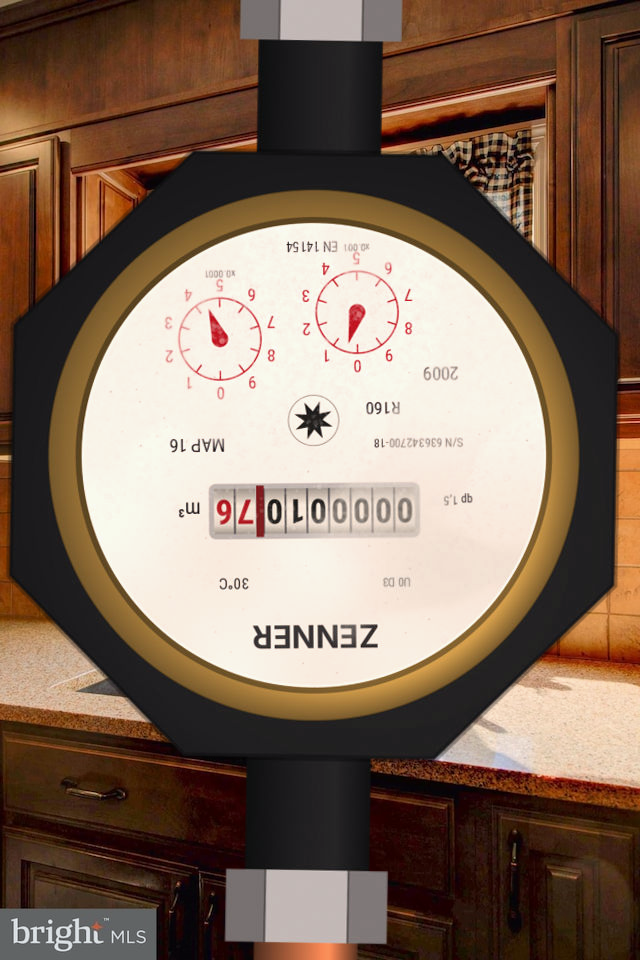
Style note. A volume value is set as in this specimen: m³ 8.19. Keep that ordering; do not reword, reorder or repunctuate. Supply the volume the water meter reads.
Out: m³ 10.7604
